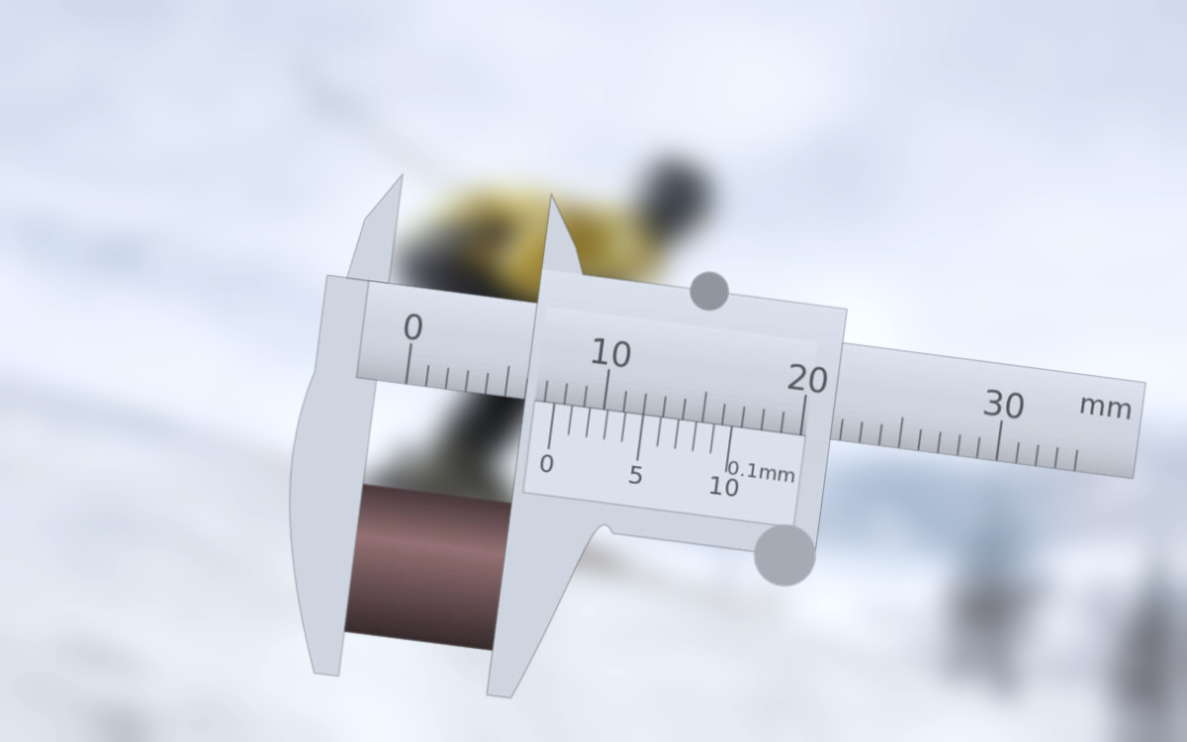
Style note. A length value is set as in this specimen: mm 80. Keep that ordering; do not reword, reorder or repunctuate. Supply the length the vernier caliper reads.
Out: mm 7.5
